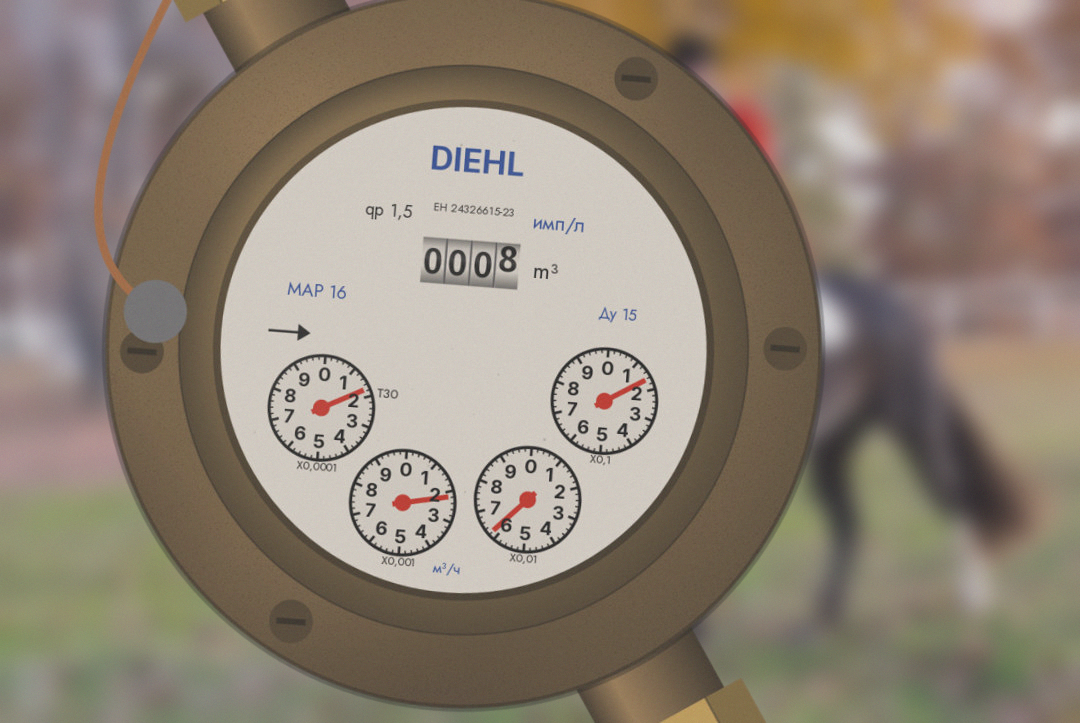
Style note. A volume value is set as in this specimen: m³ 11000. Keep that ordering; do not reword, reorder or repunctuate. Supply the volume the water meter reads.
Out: m³ 8.1621
